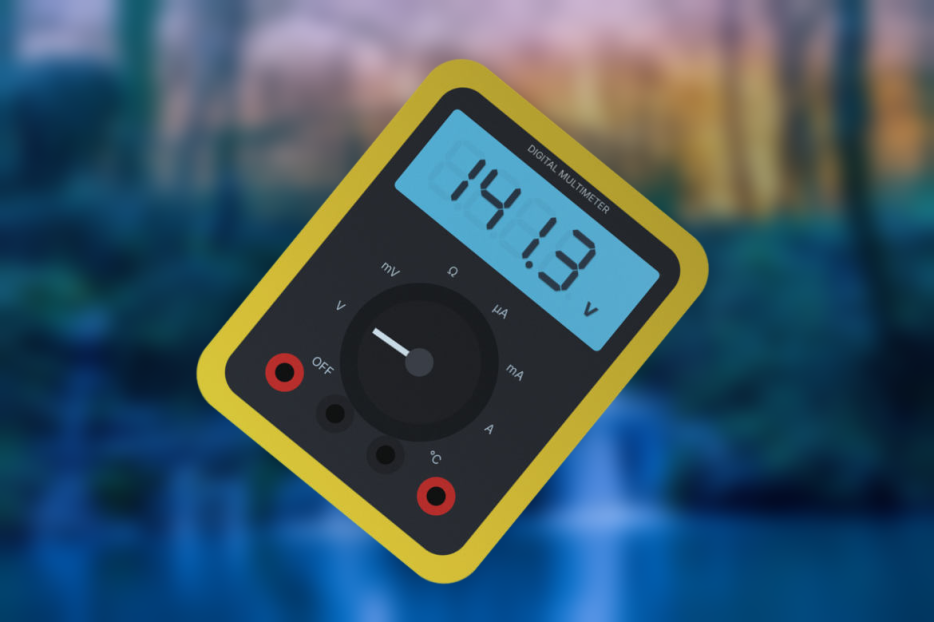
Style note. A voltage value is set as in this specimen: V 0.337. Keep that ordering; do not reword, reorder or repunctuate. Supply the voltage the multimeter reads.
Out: V 141.3
